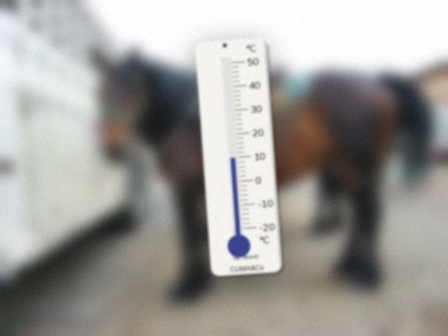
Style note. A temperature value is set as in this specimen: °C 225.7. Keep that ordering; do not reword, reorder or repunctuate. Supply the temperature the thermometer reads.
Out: °C 10
